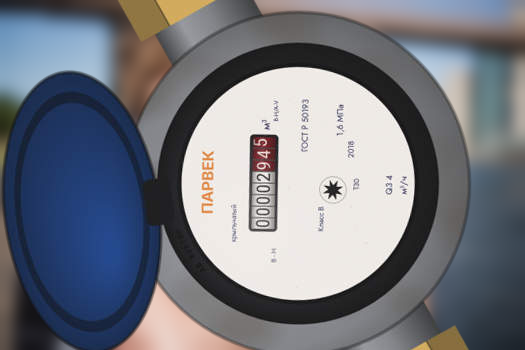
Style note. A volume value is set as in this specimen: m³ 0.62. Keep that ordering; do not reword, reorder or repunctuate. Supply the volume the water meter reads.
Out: m³ 2.945
